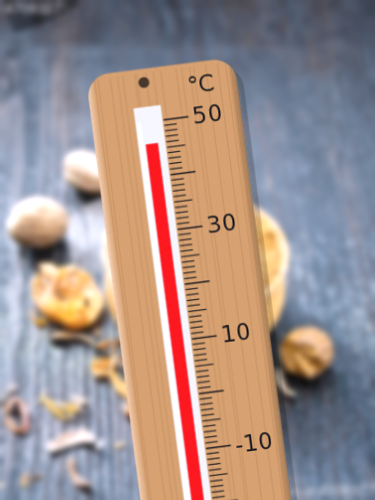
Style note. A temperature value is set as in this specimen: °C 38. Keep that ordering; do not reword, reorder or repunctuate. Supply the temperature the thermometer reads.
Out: °C 46
